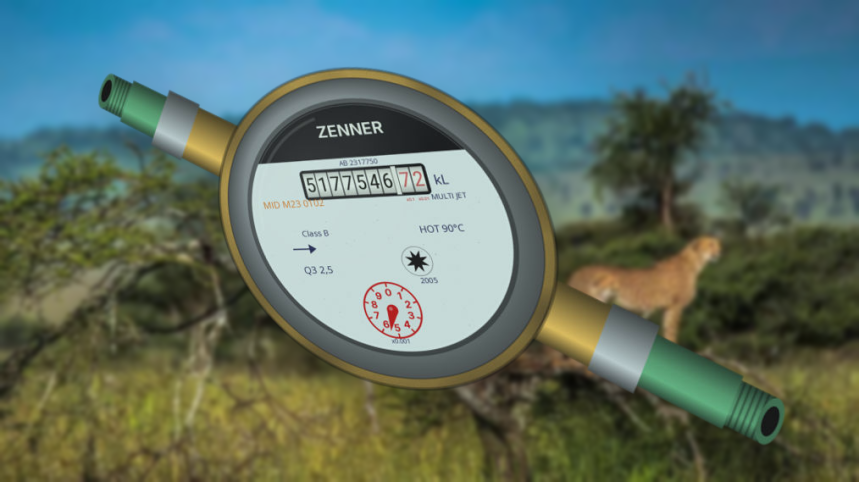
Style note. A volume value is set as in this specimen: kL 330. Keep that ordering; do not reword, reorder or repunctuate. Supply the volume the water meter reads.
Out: kL 5177546.725
